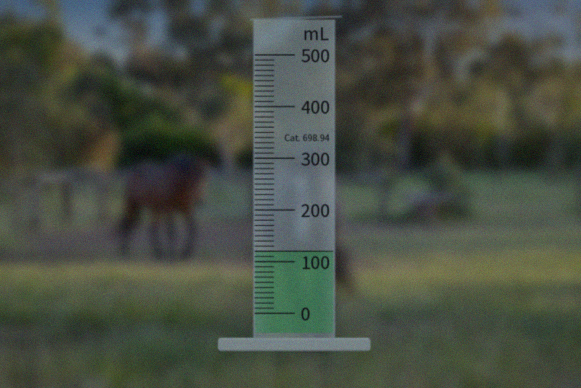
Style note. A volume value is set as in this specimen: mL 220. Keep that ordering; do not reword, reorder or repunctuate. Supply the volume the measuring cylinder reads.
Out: mL 120
